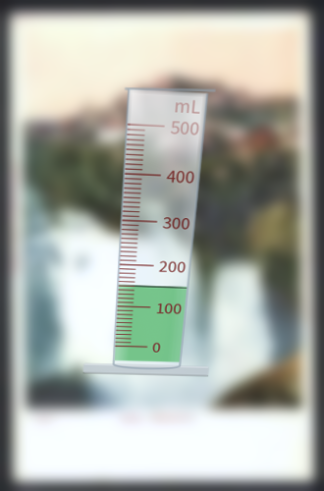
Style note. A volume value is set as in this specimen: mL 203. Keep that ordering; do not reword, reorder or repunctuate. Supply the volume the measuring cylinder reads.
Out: mL 150
